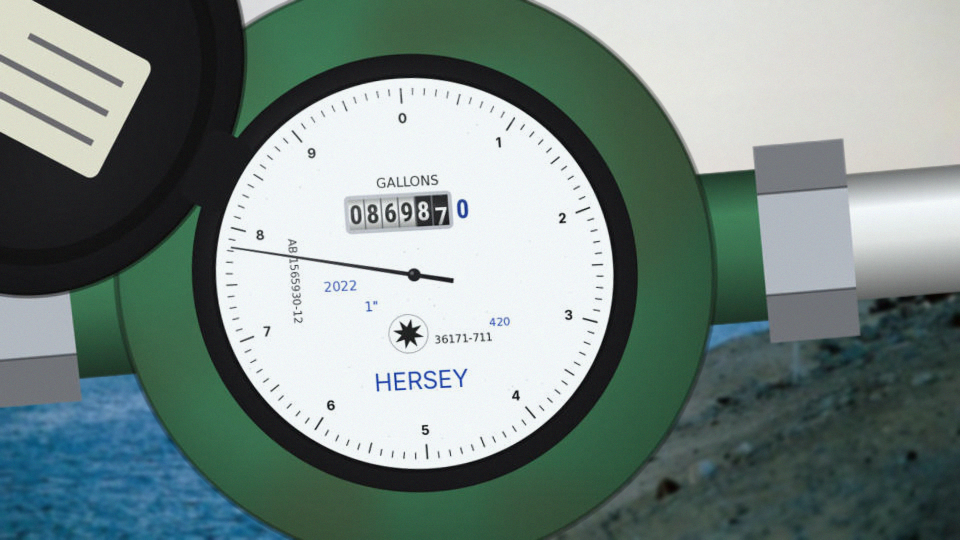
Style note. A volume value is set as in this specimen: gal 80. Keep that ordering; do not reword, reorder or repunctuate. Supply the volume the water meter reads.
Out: gal 869867.8
